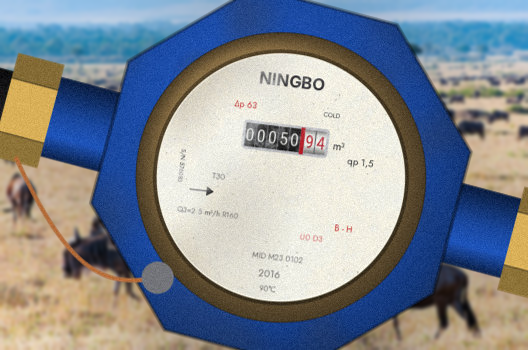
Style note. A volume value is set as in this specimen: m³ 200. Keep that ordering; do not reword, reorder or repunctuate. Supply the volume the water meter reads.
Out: m³ 50.94
